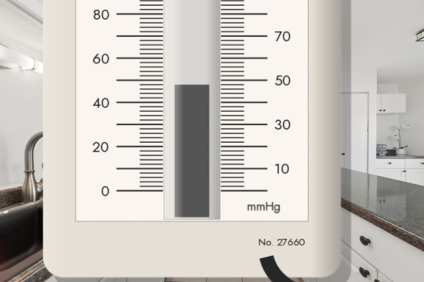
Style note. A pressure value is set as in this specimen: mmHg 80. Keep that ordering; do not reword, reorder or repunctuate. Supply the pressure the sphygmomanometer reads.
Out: mmHg 48
